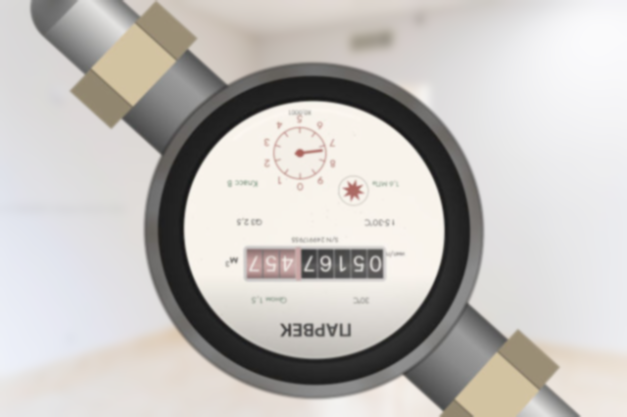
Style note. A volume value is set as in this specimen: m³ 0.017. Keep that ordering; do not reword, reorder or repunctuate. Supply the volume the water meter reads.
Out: m³ 5167.4577
